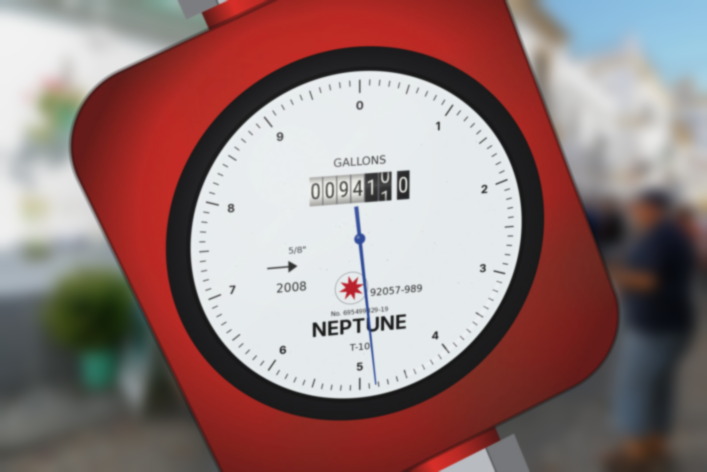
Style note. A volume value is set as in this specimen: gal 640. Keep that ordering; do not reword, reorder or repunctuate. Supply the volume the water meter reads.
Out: gal 94104.8
